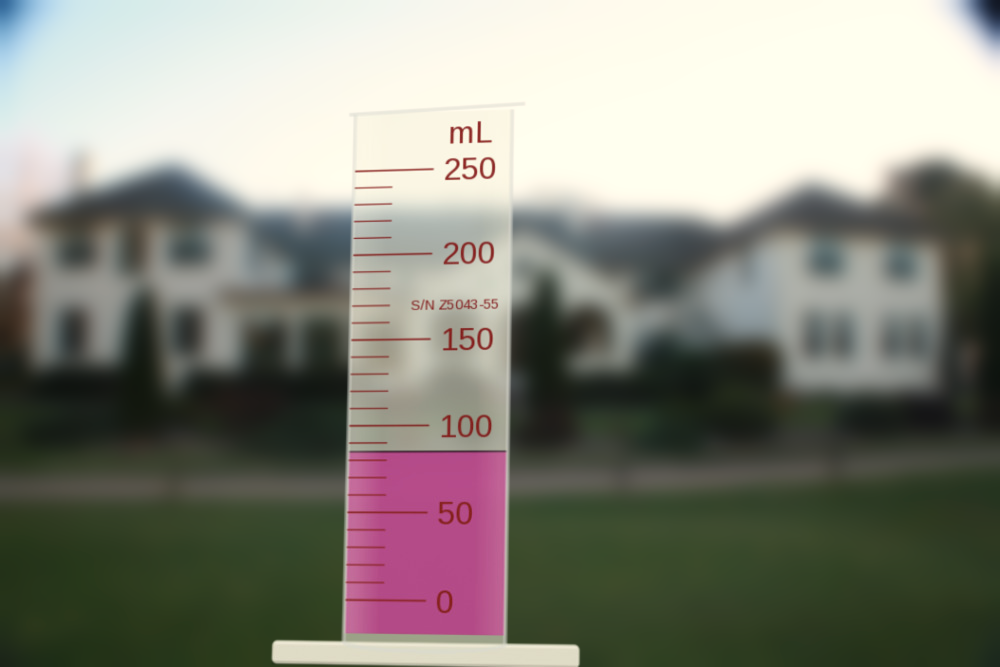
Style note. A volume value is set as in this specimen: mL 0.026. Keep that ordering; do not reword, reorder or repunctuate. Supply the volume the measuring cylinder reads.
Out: mL 85
